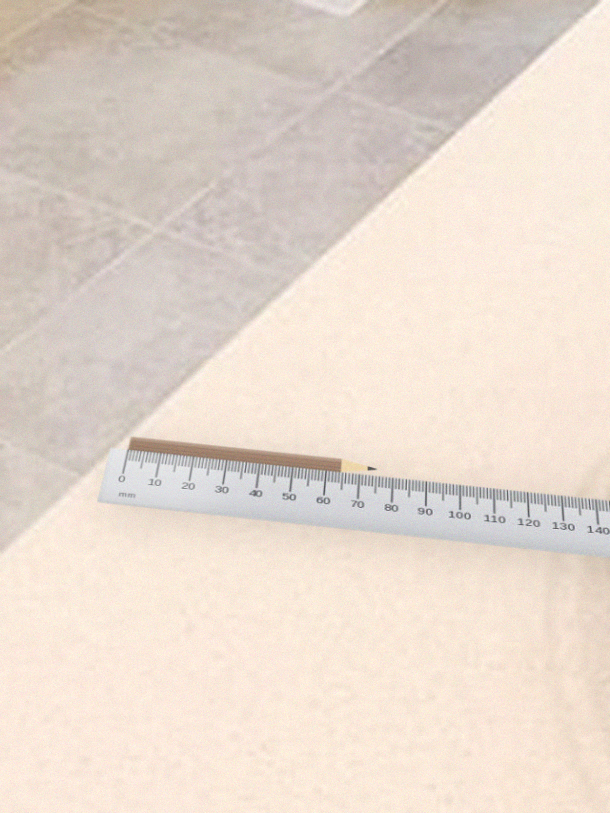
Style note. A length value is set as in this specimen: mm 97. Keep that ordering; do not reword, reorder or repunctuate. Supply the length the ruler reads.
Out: mm 75
